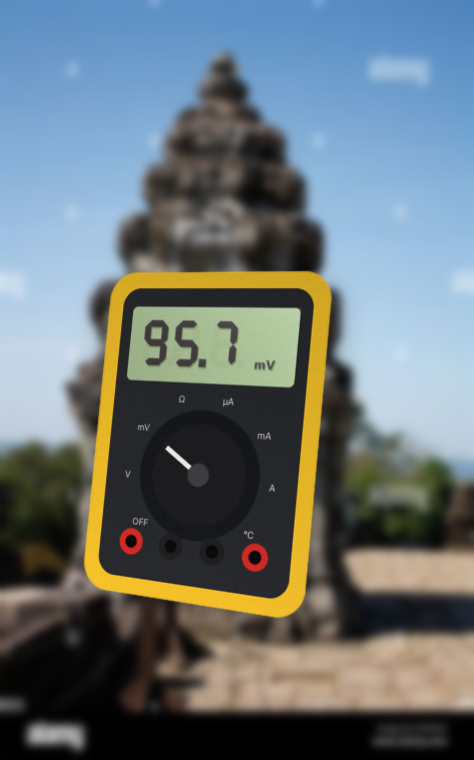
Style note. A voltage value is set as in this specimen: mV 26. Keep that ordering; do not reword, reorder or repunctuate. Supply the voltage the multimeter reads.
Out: mV 95.7
